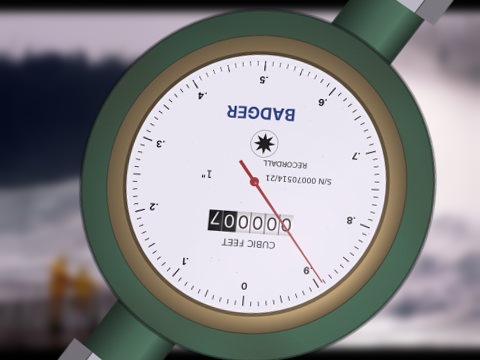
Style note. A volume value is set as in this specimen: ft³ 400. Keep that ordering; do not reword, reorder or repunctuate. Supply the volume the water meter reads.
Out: ft³ 6.89
